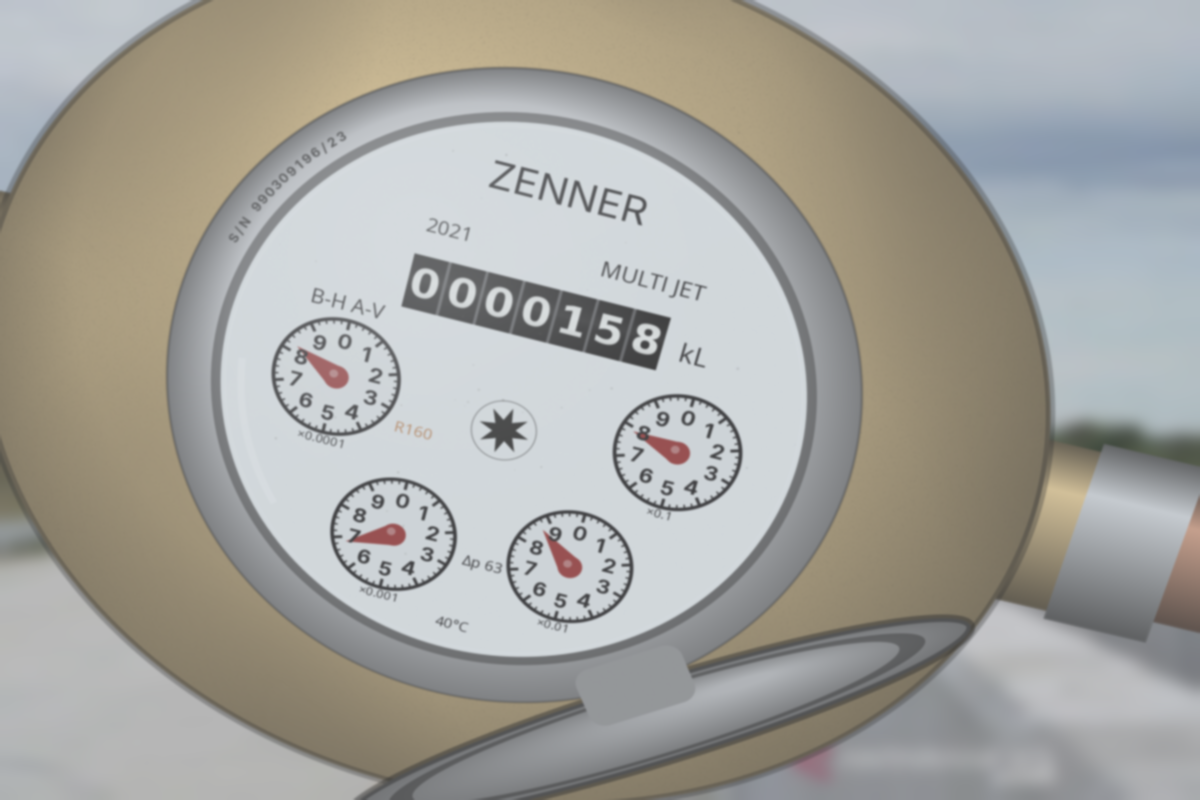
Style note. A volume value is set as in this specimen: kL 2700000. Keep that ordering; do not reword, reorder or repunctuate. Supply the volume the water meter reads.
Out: kL 158.7868
